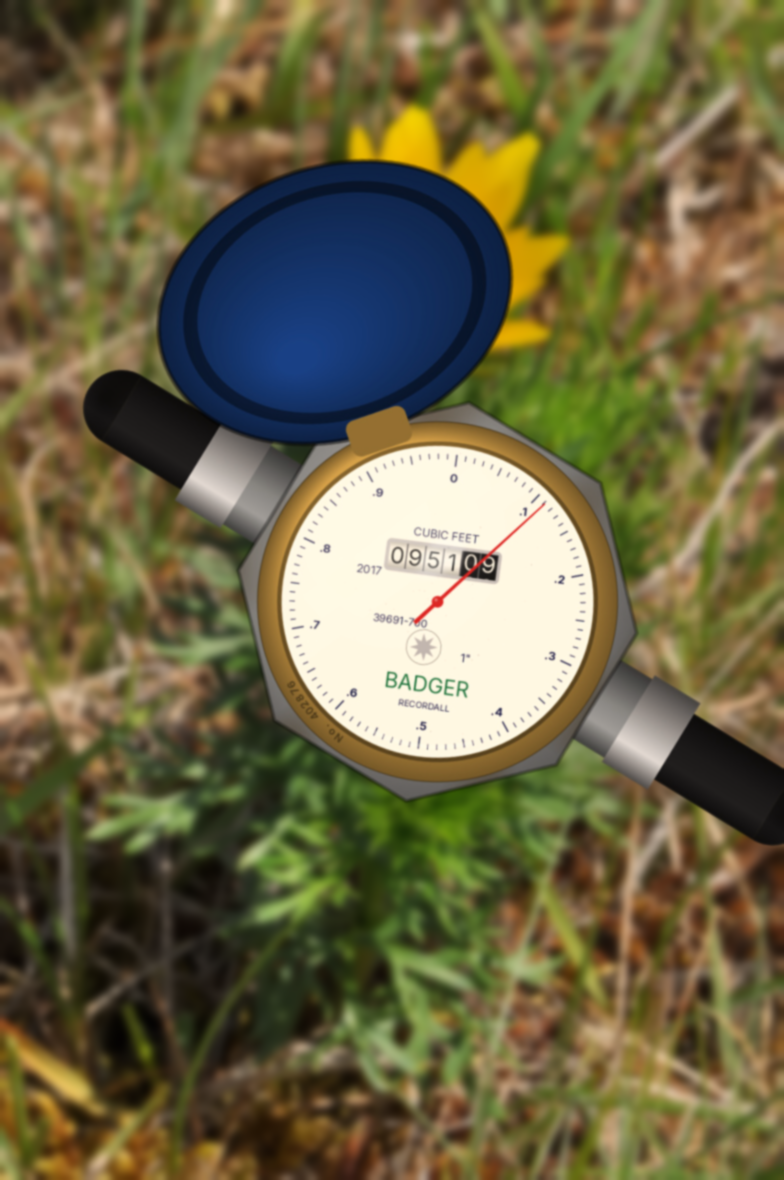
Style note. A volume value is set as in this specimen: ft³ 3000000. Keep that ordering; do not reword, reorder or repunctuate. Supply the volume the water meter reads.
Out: ft³ 95109.11
